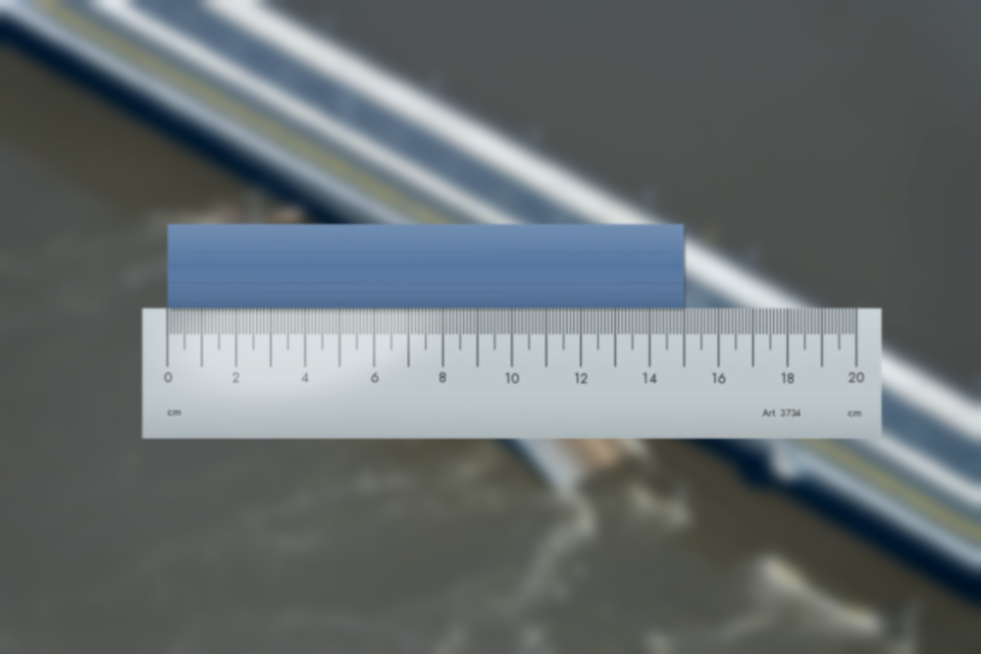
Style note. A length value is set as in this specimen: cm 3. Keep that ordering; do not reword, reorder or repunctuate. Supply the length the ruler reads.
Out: cm 15
